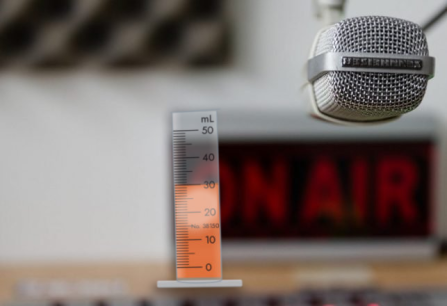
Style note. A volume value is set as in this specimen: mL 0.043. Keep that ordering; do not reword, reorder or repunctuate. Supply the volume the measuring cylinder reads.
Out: mL 30
